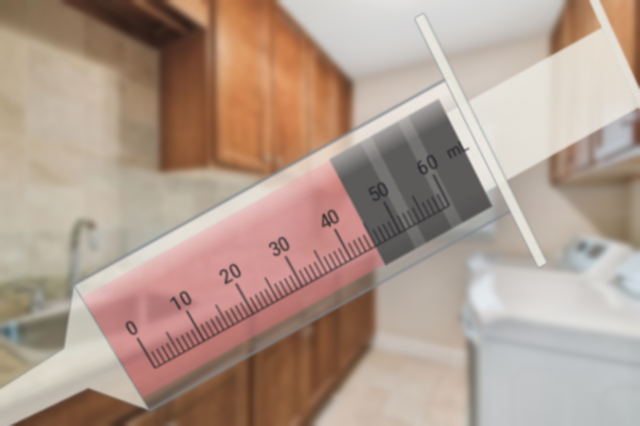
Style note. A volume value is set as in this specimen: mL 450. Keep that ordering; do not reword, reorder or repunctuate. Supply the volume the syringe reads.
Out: mL 45
